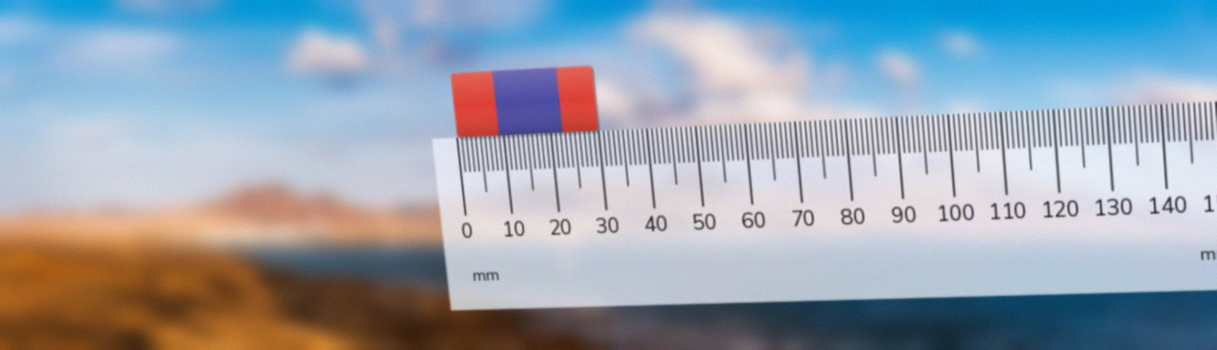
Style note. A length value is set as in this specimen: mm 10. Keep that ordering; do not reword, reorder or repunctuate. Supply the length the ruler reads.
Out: mm 30
